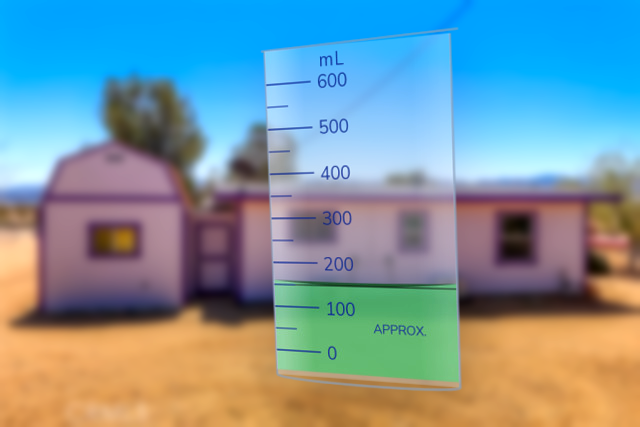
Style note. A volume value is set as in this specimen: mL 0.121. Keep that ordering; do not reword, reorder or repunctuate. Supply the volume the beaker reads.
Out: mL 150
